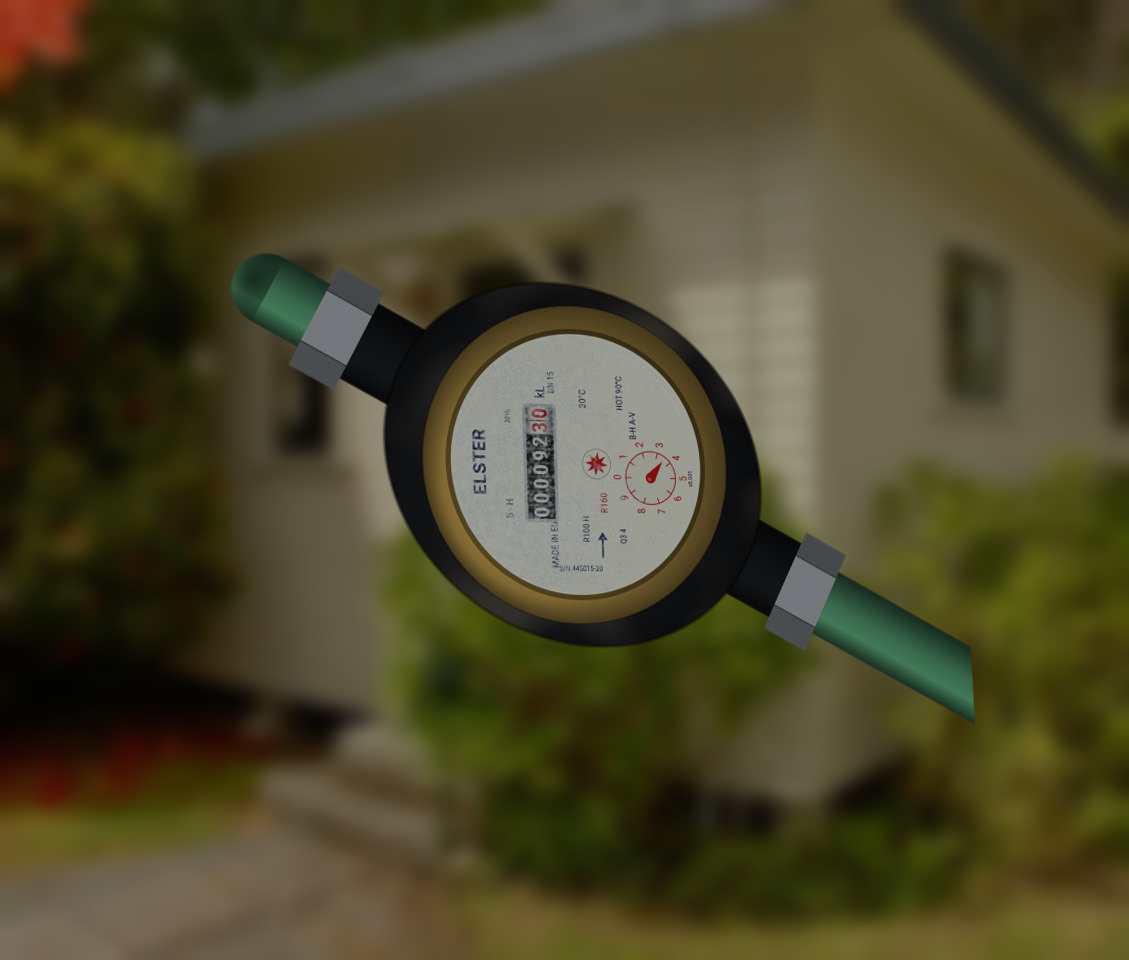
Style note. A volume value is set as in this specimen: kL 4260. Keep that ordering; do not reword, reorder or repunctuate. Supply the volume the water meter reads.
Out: kL 92.303
